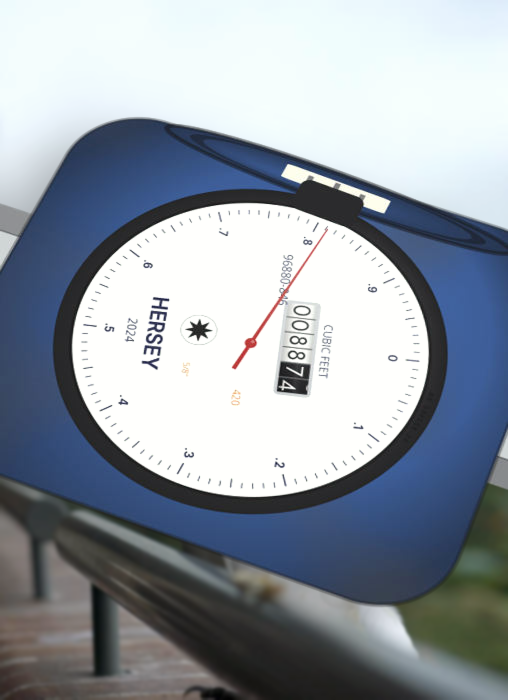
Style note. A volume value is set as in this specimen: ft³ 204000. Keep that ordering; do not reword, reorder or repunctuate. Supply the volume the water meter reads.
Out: ft³ 8873.81
